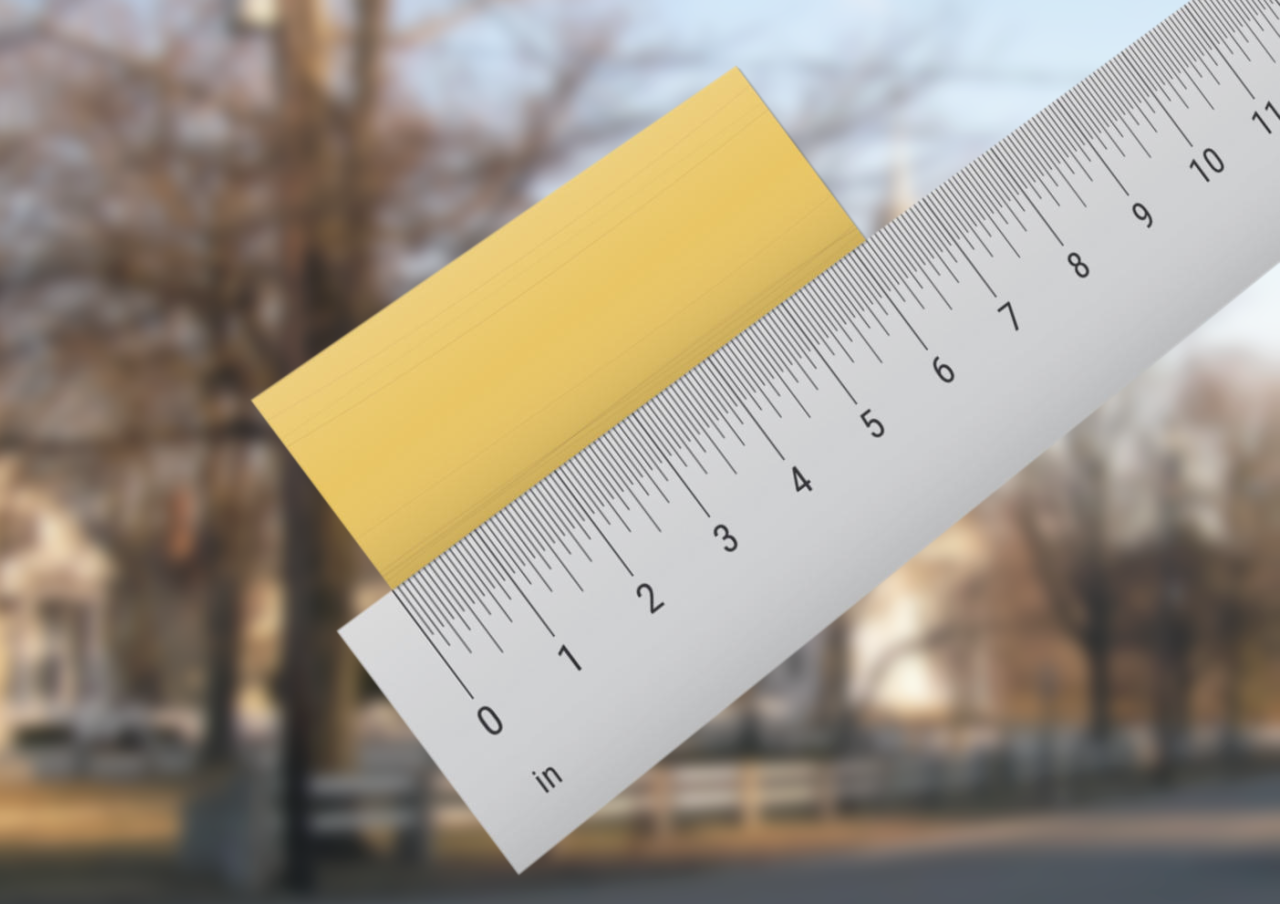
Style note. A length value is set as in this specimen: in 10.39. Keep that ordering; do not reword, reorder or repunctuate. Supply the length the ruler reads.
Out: in 6.1875
